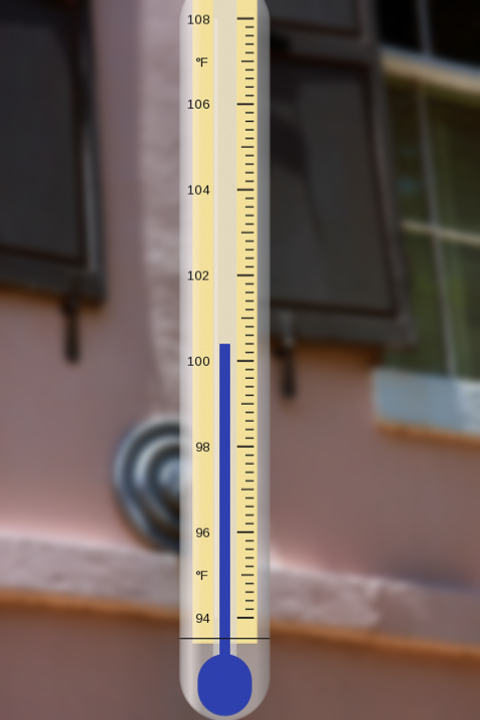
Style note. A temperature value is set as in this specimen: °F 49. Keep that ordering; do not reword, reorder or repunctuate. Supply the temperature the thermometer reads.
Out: °F 100.4
